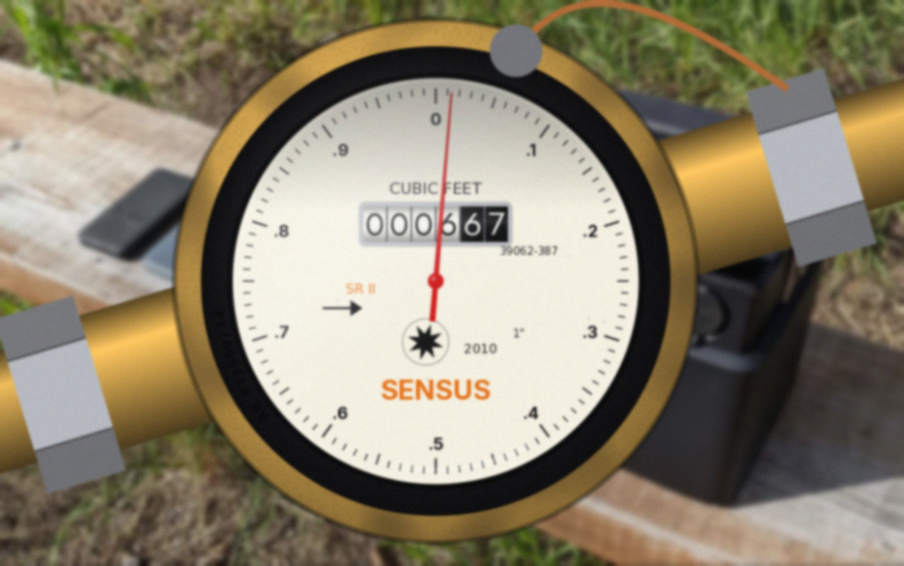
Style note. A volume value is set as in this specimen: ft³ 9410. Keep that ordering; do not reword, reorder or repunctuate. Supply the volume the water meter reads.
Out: ft³ 667.01
